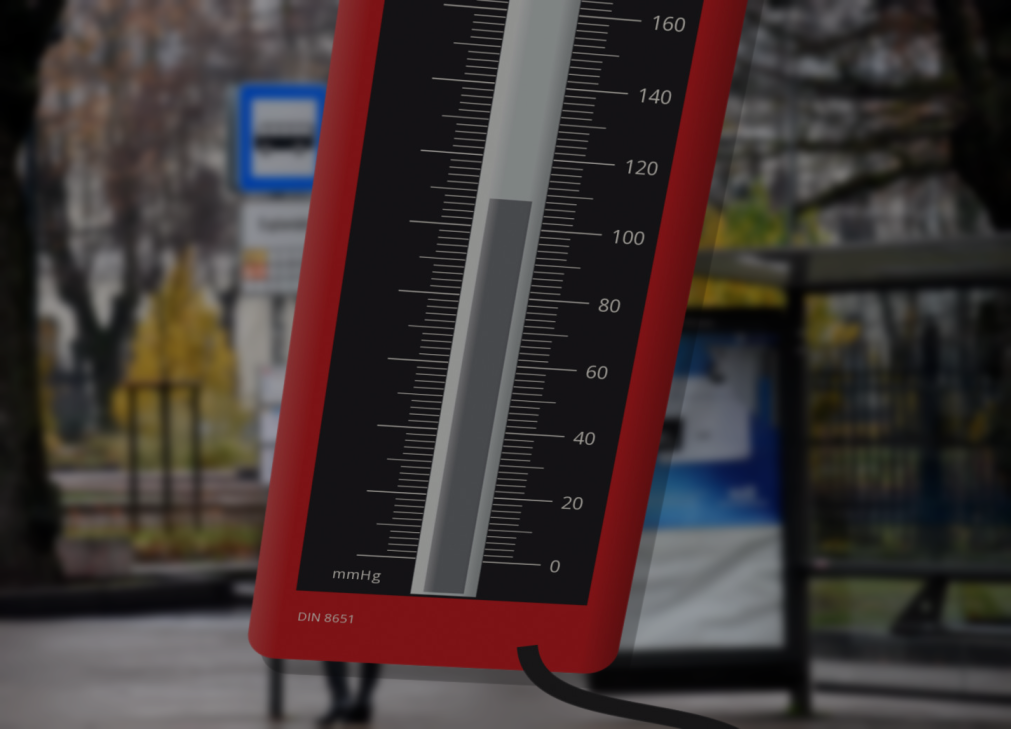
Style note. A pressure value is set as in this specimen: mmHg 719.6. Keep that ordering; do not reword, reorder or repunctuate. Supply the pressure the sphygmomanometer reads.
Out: mmHg 108
